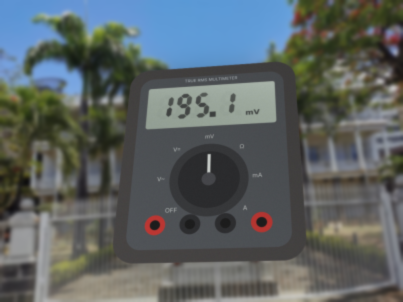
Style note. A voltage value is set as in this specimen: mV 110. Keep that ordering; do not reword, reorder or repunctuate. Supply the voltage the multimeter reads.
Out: mV 195.1
